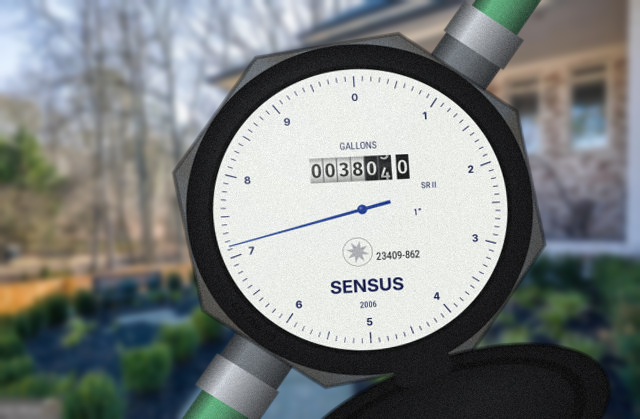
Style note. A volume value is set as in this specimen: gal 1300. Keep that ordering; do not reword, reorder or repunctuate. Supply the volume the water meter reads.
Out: gal 38037.1
